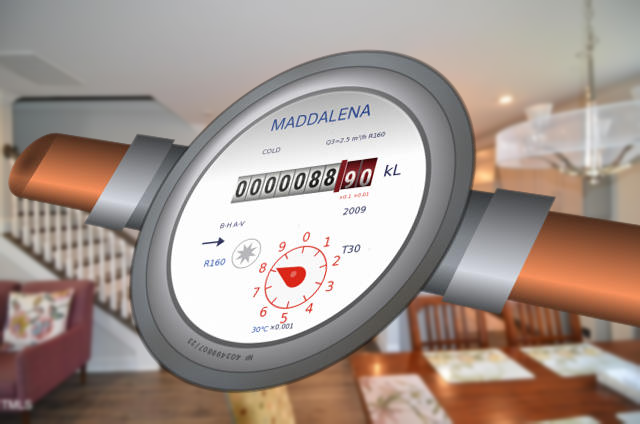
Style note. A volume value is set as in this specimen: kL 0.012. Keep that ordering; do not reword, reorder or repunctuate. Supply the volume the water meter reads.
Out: kL 88.898
